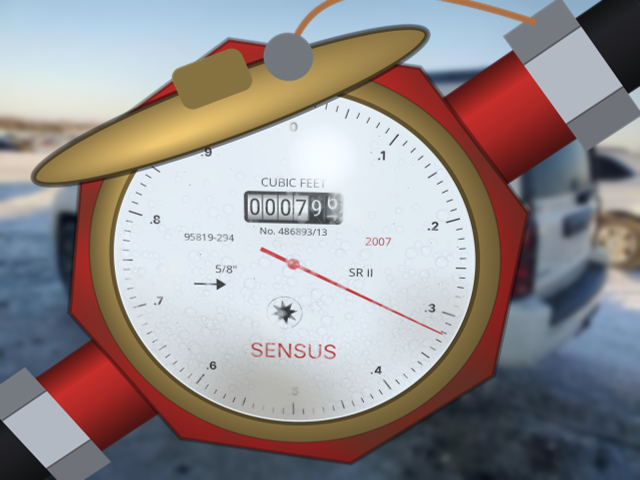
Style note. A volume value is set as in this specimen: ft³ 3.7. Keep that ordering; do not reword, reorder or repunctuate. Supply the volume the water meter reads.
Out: ft³ 796.32
